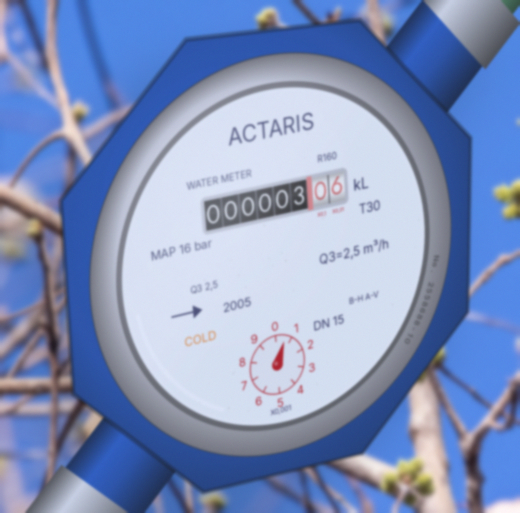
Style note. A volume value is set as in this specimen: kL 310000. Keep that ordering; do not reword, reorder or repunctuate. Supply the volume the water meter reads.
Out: kL 3.060
